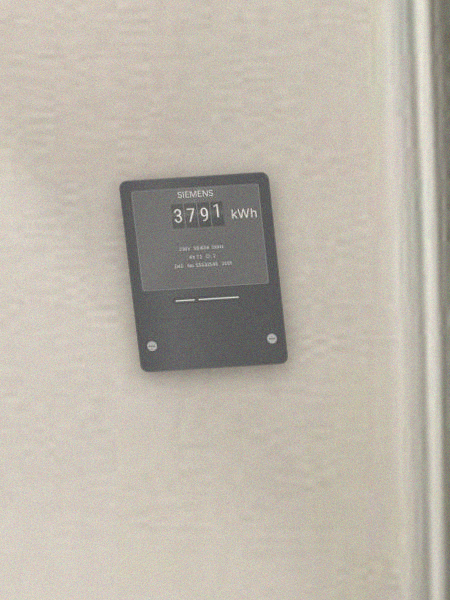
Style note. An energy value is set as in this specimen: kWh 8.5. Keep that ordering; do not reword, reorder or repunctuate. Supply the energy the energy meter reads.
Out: kWh 3791
